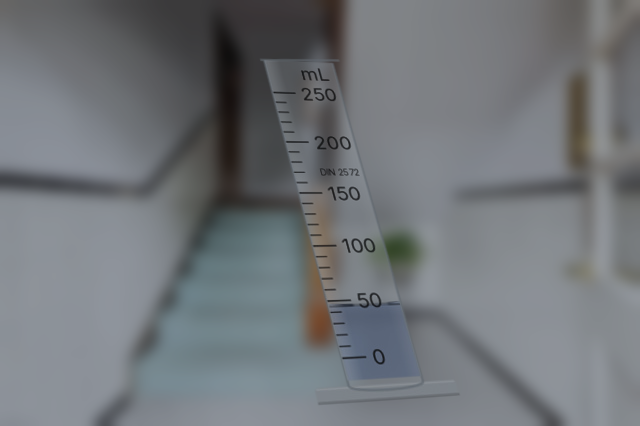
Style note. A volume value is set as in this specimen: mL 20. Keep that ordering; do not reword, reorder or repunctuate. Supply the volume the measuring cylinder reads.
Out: mL 45
